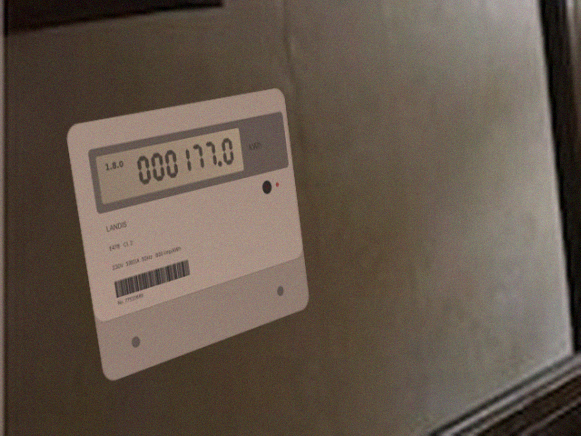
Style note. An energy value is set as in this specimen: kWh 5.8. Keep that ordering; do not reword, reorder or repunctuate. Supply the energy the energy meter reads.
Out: kWh 177.0
